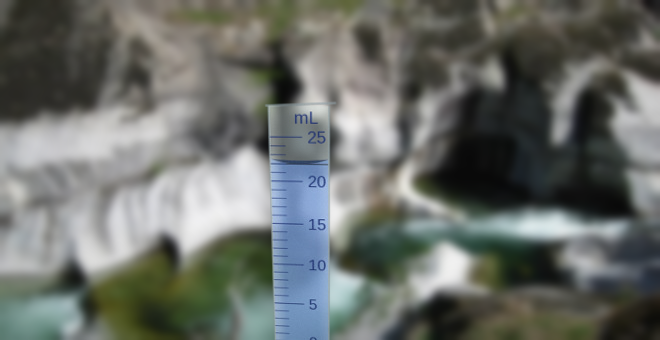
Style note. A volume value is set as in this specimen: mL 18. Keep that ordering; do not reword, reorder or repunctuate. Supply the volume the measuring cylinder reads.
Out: mL 22
